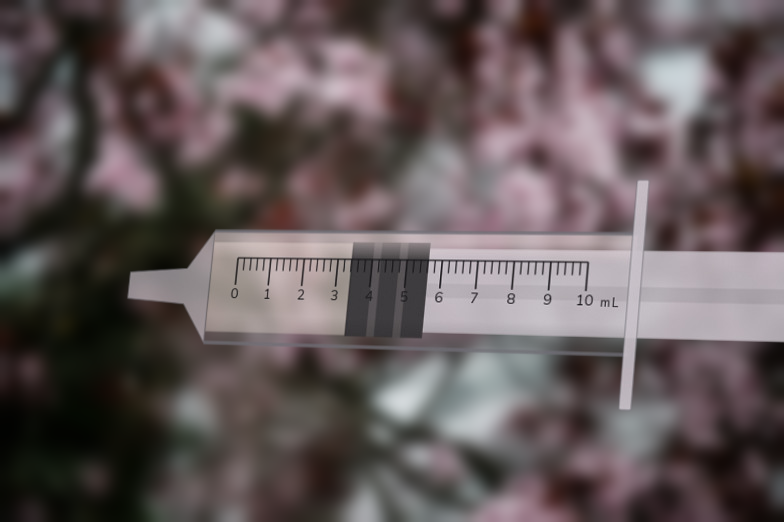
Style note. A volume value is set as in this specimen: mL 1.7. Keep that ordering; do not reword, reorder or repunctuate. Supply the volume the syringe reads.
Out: mL 3.4
